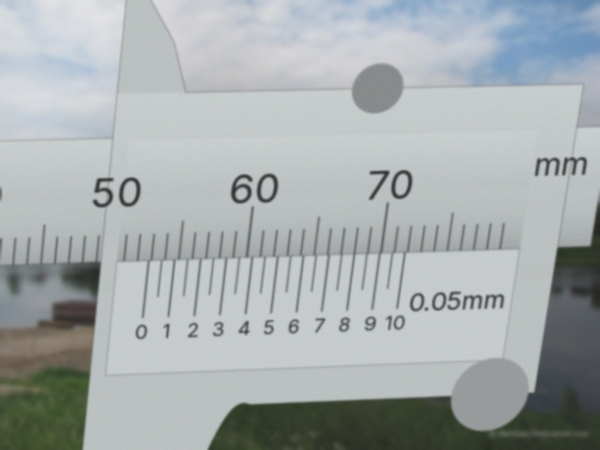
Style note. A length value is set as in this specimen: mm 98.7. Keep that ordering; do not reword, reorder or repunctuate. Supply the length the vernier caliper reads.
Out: mm 52.8
